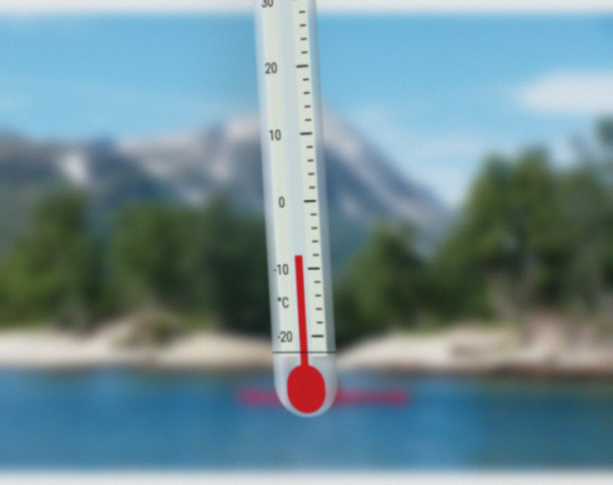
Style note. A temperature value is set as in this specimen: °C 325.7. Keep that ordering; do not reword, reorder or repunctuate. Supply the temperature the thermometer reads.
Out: °C -8
